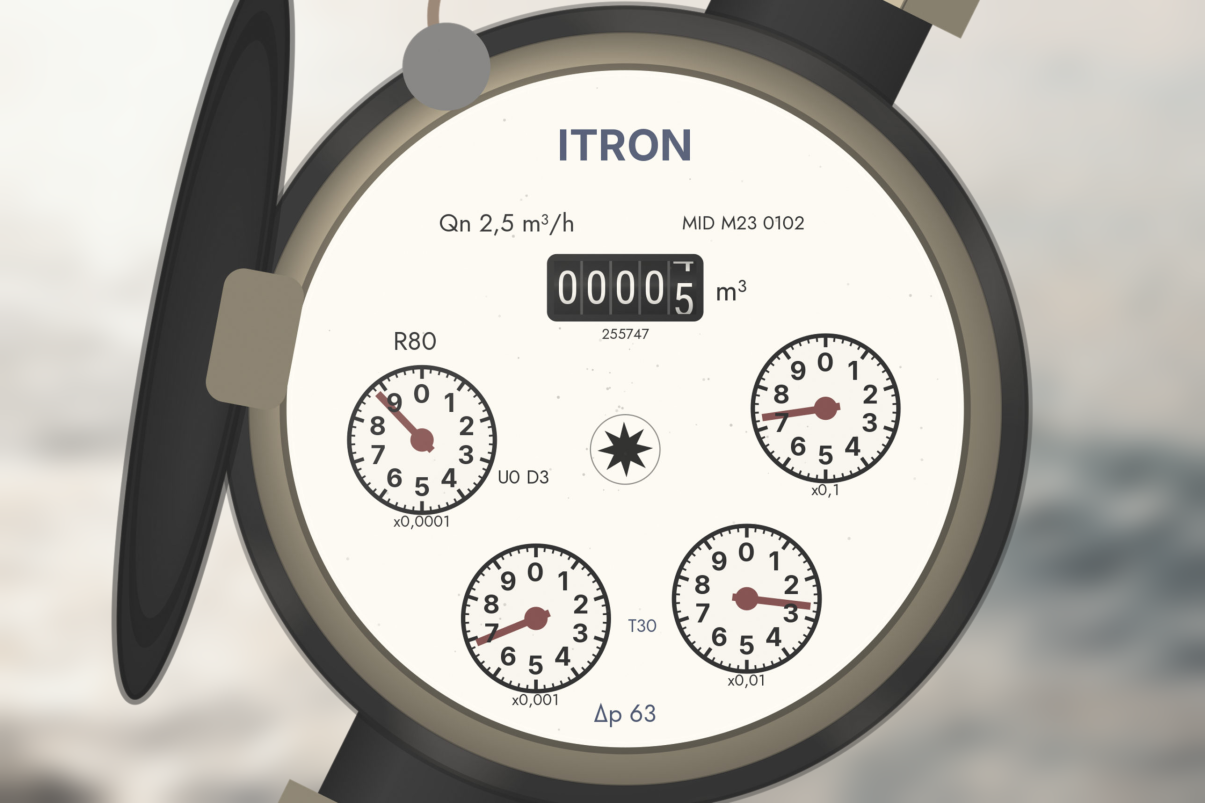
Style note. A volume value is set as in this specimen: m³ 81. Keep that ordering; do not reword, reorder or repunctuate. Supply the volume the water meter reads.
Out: m³ 4.7268
